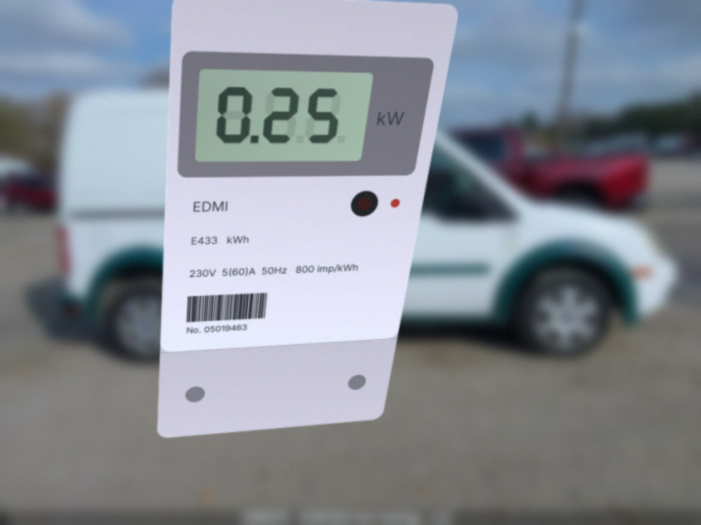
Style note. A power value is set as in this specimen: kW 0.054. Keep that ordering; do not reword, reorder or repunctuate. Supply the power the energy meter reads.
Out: kW 0.25
